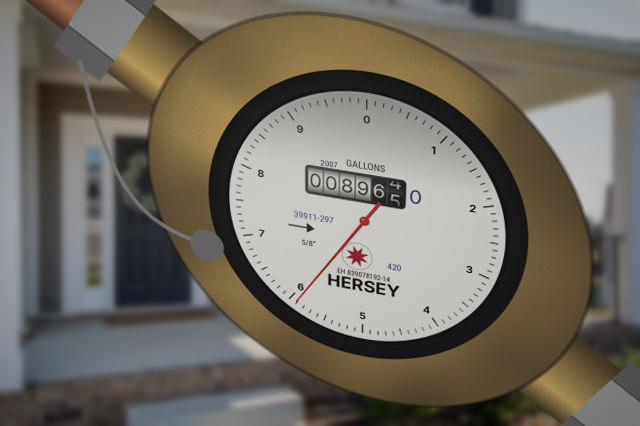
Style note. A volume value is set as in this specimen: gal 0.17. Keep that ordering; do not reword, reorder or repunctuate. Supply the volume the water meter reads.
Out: gal 89645.9
